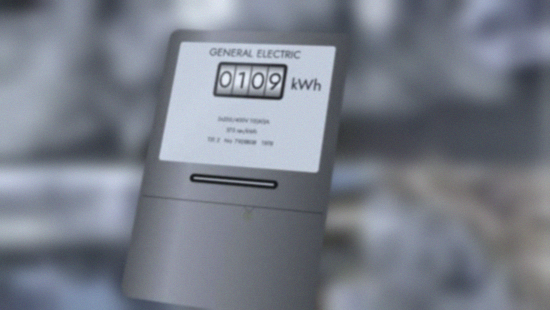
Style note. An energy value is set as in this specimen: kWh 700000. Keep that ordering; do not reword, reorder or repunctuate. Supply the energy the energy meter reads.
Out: kWh 109
